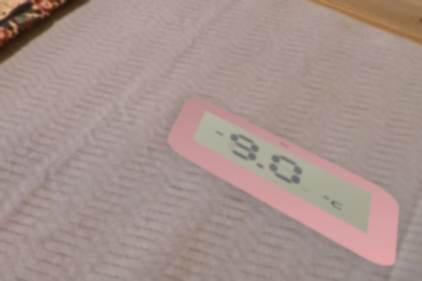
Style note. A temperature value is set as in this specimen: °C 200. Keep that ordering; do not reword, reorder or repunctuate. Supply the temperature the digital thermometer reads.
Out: °C -9.0
